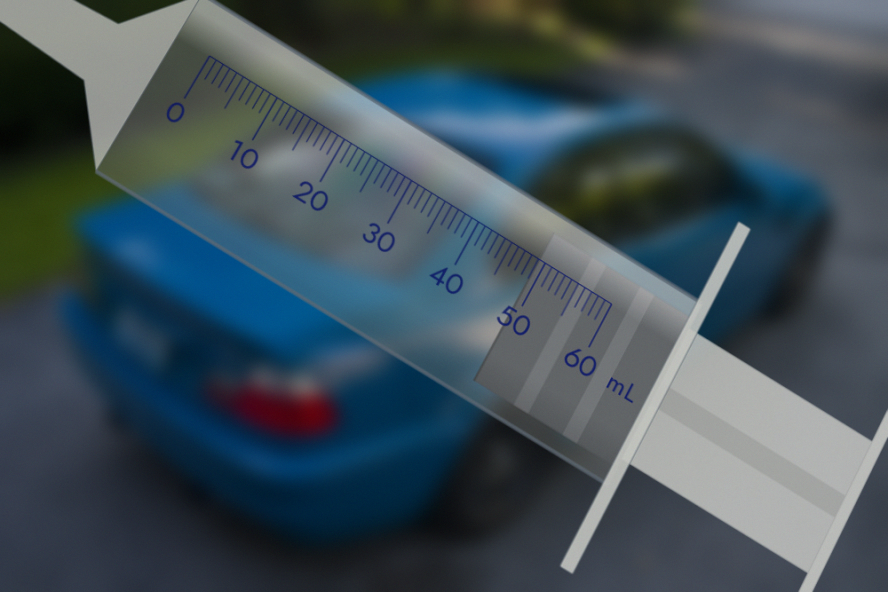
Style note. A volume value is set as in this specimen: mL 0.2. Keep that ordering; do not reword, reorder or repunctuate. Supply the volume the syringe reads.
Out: mL 49
